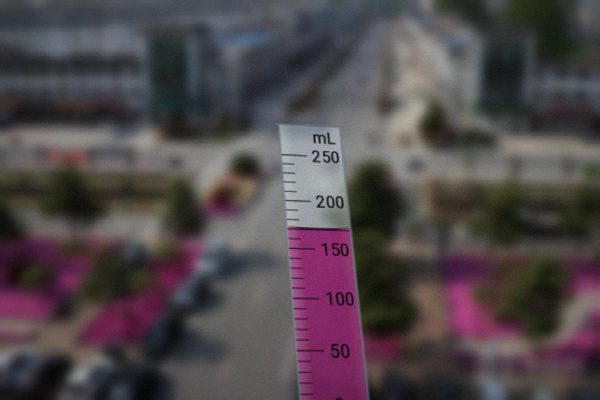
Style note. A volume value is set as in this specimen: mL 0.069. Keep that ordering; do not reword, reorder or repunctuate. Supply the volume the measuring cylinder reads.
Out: mL 170
